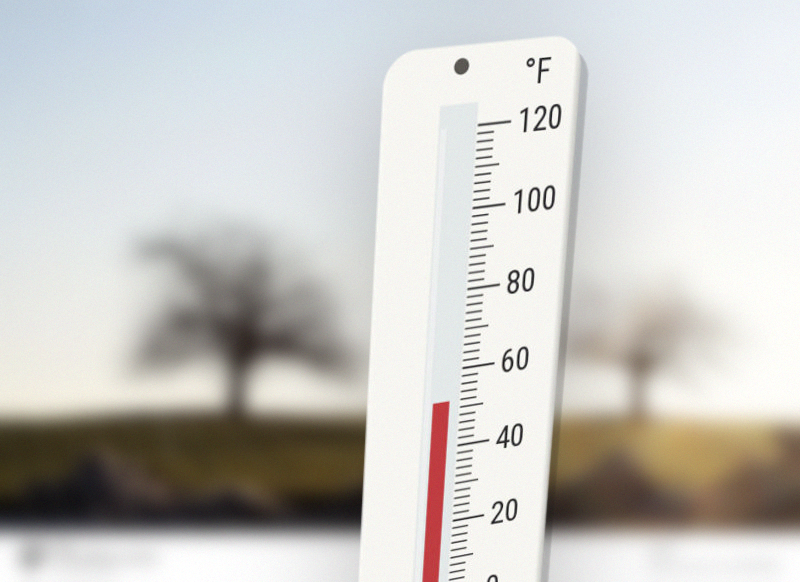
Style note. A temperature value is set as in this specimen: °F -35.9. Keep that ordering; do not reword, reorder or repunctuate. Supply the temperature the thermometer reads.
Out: °F 52
